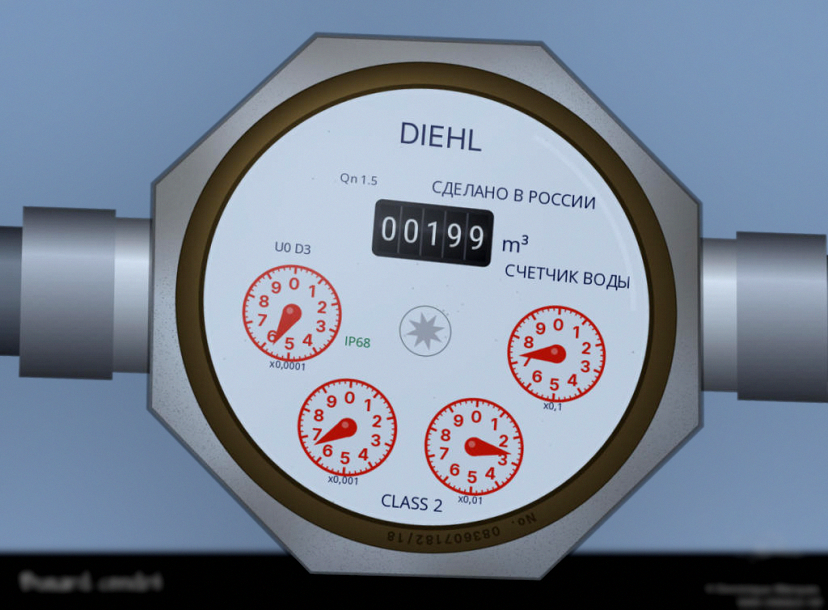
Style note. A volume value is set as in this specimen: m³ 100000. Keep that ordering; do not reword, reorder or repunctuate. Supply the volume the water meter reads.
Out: m³ 199.7265
